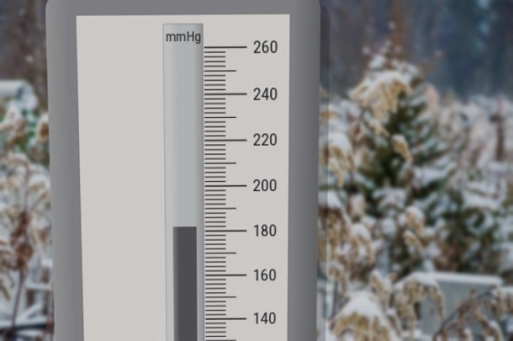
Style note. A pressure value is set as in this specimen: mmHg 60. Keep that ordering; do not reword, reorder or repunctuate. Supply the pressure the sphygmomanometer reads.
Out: mmHg 182
